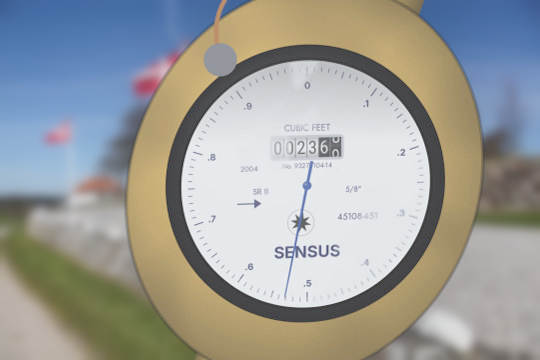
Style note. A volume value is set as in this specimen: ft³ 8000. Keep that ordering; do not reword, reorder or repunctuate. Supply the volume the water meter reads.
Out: ft³ 2368.53
